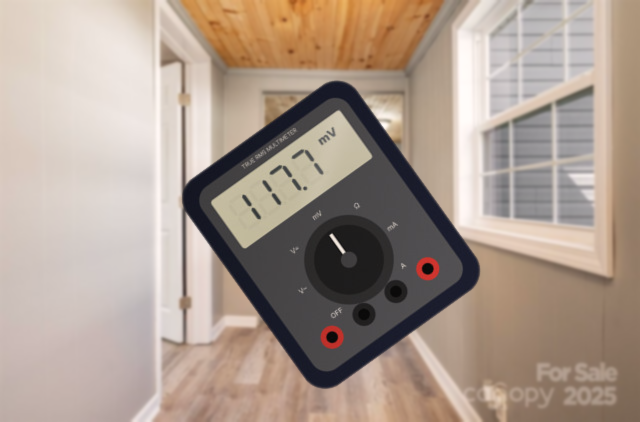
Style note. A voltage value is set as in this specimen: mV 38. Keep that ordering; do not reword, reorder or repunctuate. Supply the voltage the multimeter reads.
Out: mV 117.7
